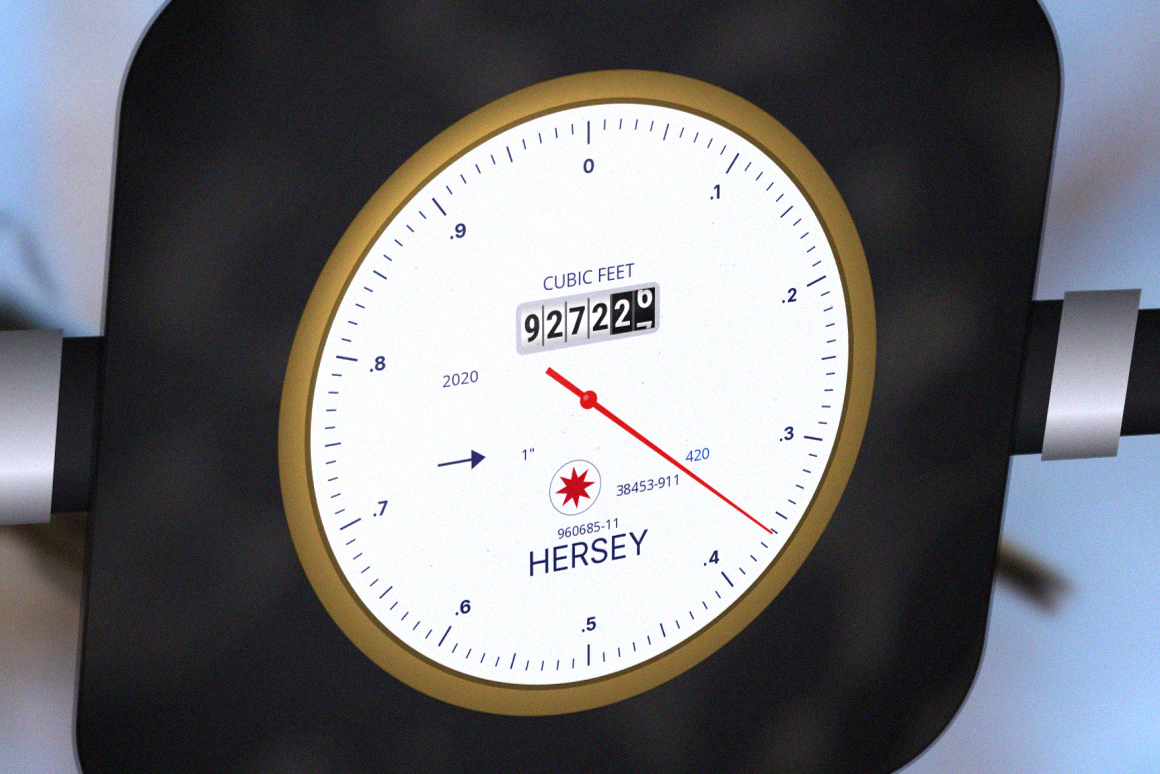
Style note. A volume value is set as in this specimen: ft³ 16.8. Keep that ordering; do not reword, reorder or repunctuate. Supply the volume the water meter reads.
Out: ft³ 927226.36
